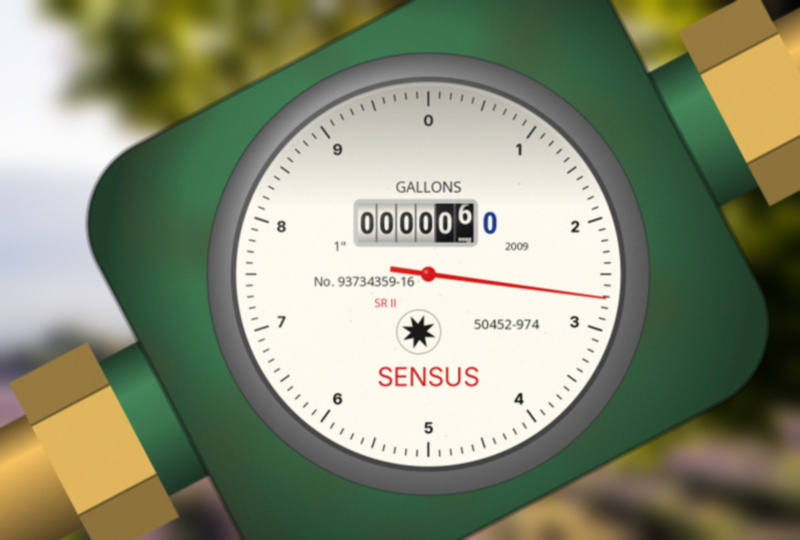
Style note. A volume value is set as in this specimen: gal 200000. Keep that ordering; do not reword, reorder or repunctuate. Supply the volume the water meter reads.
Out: gal 62.7
